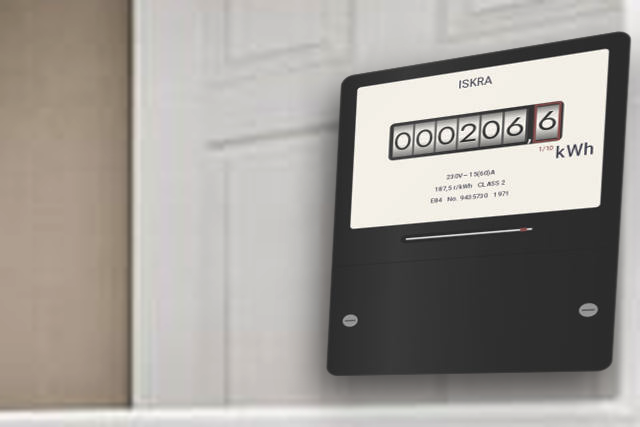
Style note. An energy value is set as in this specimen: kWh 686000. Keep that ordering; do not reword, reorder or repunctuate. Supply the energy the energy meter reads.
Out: kWh 206.6
